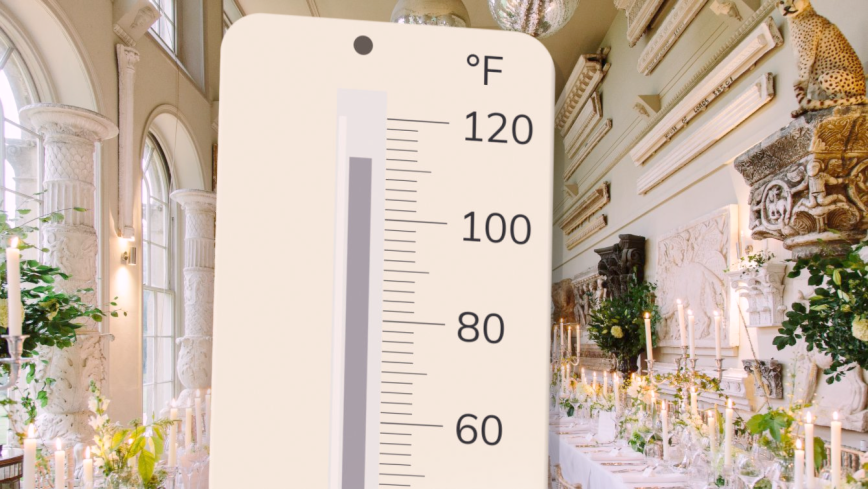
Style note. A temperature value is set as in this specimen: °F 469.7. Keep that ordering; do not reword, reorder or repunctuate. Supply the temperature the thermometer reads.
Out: °F 112
